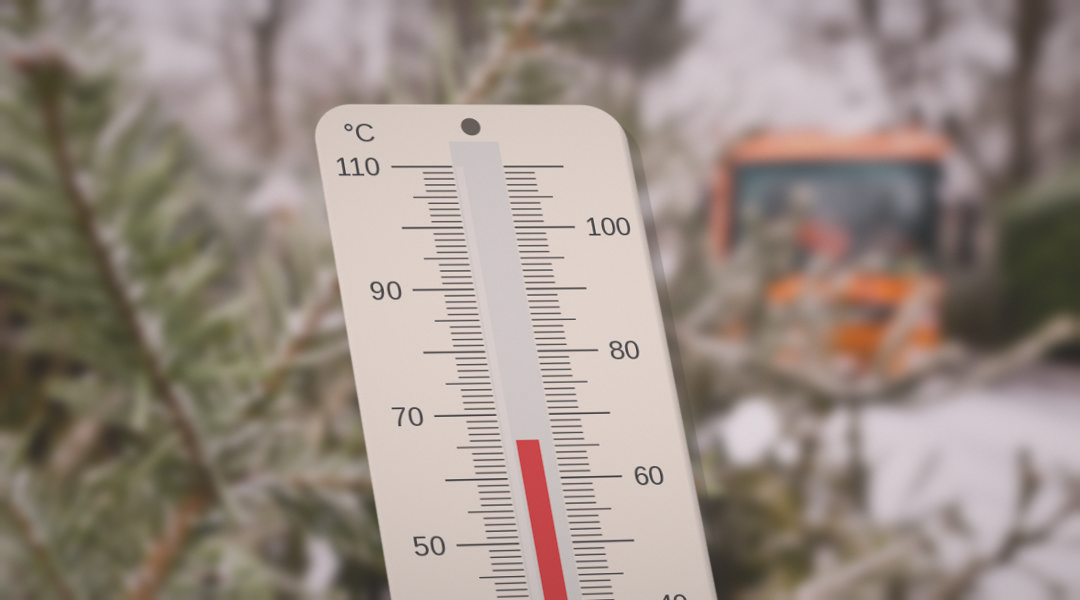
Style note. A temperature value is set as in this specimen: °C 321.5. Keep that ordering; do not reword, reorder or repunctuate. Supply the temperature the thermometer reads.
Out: °C 66
